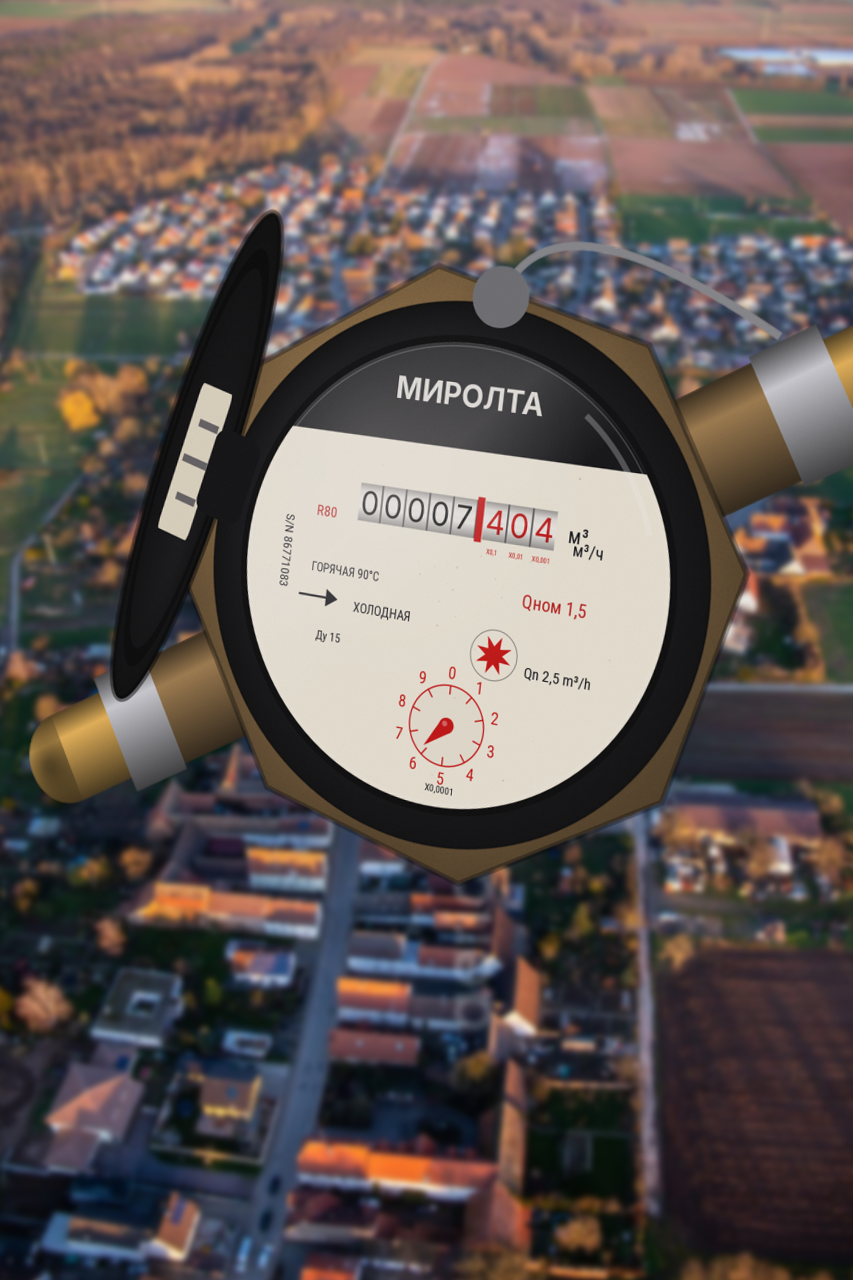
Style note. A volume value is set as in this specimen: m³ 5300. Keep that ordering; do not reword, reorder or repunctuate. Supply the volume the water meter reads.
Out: m³ 7.4046
